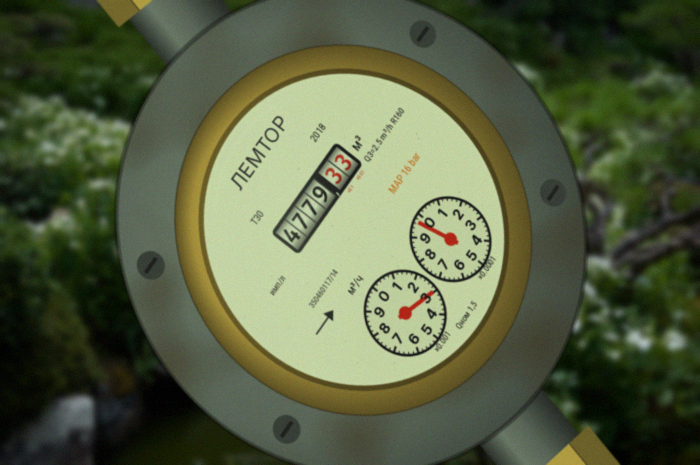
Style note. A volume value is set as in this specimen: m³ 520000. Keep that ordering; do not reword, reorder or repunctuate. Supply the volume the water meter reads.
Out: m³ 4779.3329
